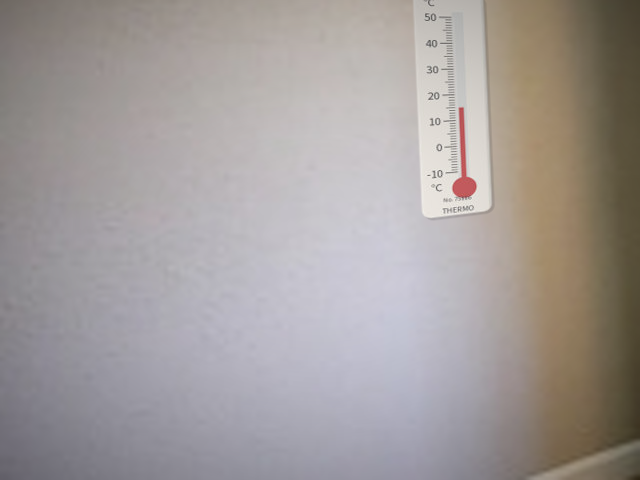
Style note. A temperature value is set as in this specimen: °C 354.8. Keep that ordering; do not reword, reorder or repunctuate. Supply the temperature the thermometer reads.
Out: °C 15
